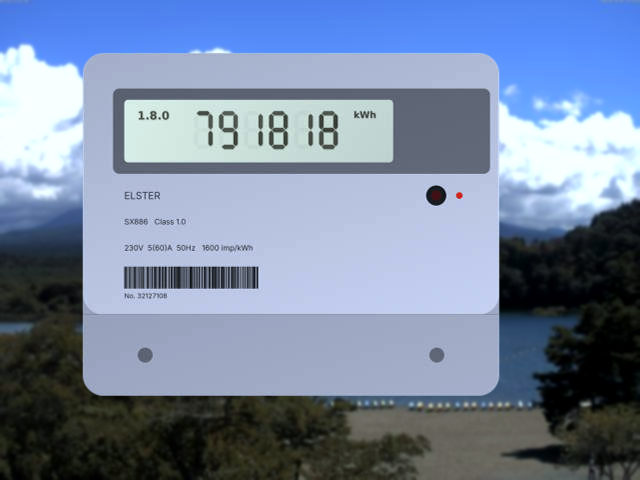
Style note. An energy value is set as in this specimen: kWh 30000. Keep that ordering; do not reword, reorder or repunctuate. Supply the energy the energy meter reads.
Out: kWh 791818
